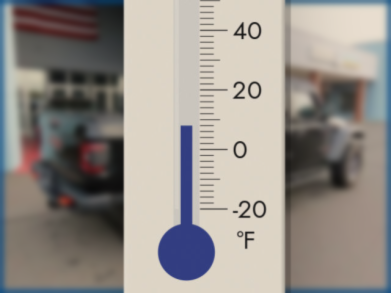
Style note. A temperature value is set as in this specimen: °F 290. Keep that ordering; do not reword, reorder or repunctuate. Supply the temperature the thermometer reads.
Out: °F 8
